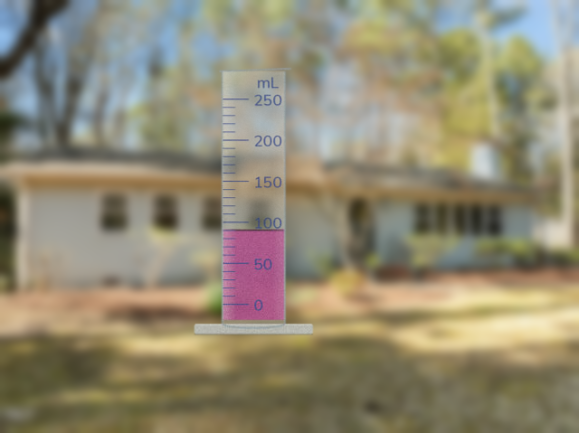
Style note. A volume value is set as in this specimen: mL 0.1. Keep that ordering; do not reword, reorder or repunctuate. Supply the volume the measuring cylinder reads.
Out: mL 90
